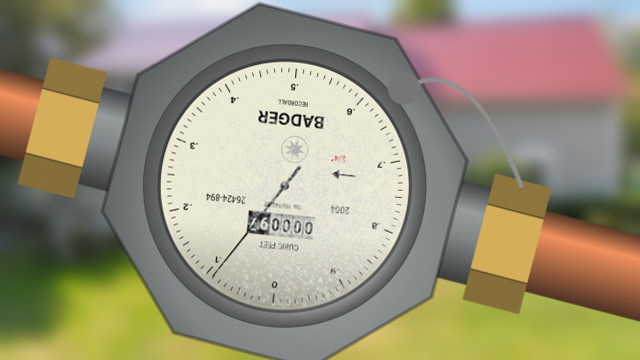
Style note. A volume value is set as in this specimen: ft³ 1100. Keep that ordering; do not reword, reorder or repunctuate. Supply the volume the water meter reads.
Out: ft³ 97.09
